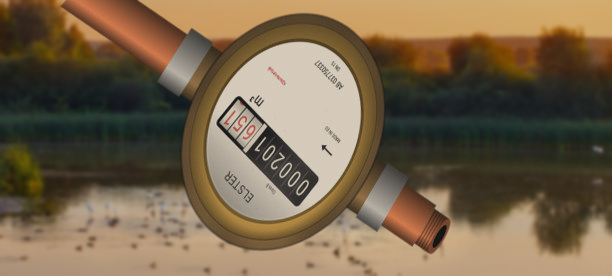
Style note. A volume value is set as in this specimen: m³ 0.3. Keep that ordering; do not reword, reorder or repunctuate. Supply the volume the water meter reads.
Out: m³ 201.651
